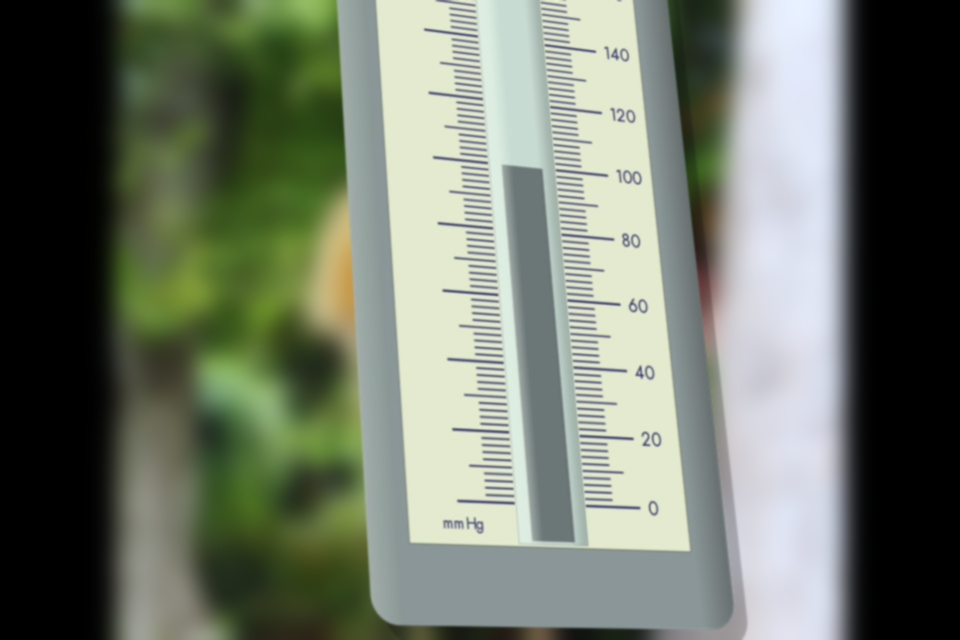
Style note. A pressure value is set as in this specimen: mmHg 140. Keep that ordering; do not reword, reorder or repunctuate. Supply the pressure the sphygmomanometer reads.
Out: mmHg 100
